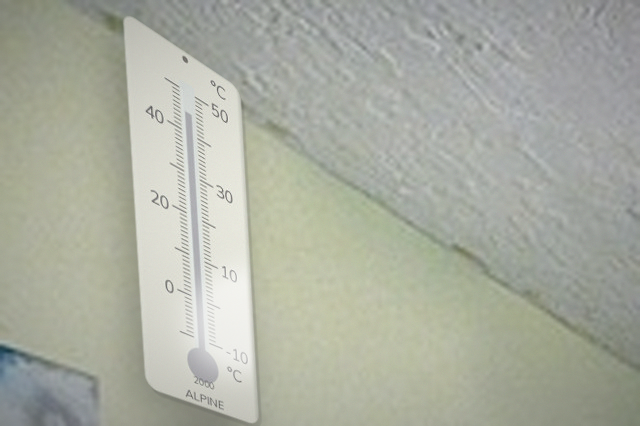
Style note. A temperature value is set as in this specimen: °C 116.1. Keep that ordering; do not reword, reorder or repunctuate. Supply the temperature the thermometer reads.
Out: °C 45
